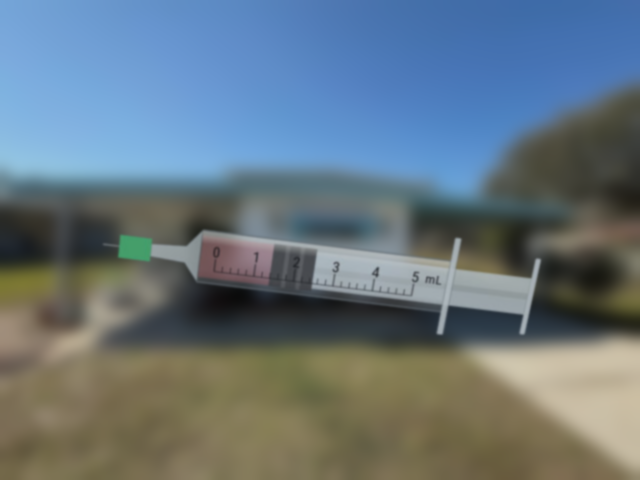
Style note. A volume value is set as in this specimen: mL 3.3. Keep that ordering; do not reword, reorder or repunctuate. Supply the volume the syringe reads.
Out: mL 1.4
